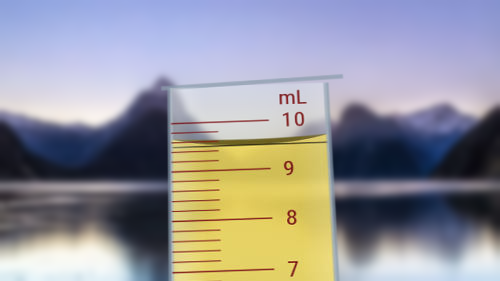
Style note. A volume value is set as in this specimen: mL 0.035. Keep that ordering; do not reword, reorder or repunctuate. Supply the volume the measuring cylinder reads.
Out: mL 9.5
